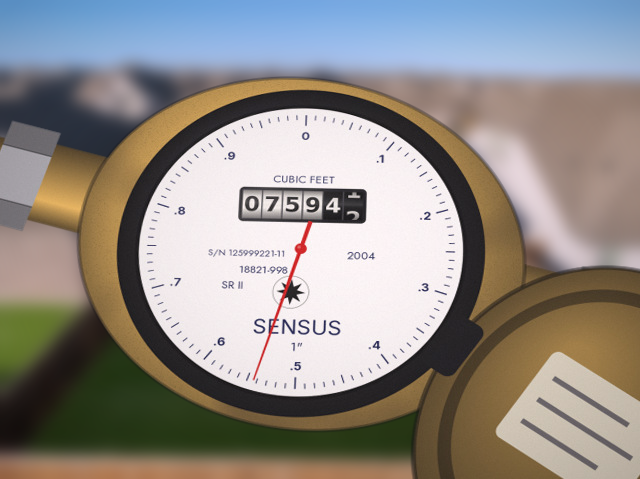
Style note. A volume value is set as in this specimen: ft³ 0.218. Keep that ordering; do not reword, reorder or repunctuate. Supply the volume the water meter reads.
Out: ft³ 75941.54
